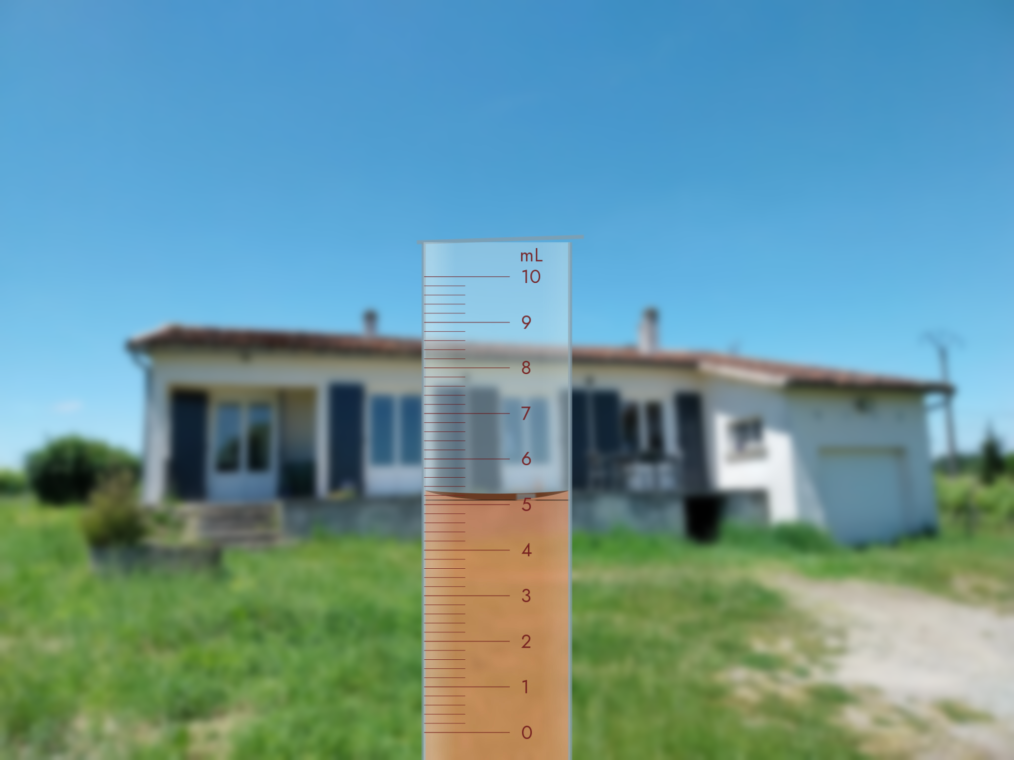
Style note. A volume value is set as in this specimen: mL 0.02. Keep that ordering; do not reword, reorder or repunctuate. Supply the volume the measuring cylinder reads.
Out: mL 5.1
